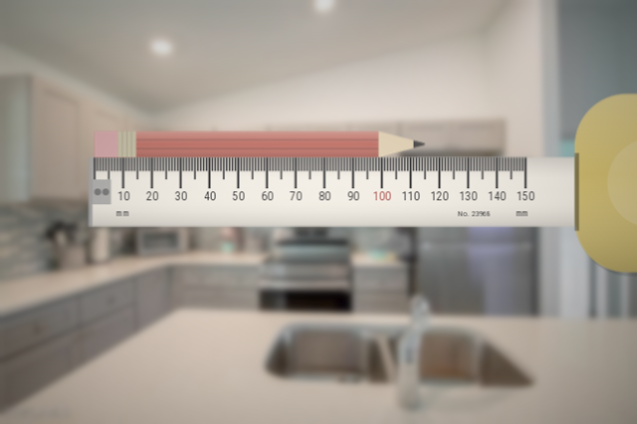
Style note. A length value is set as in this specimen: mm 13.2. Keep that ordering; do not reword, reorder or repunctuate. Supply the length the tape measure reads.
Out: mm 115
